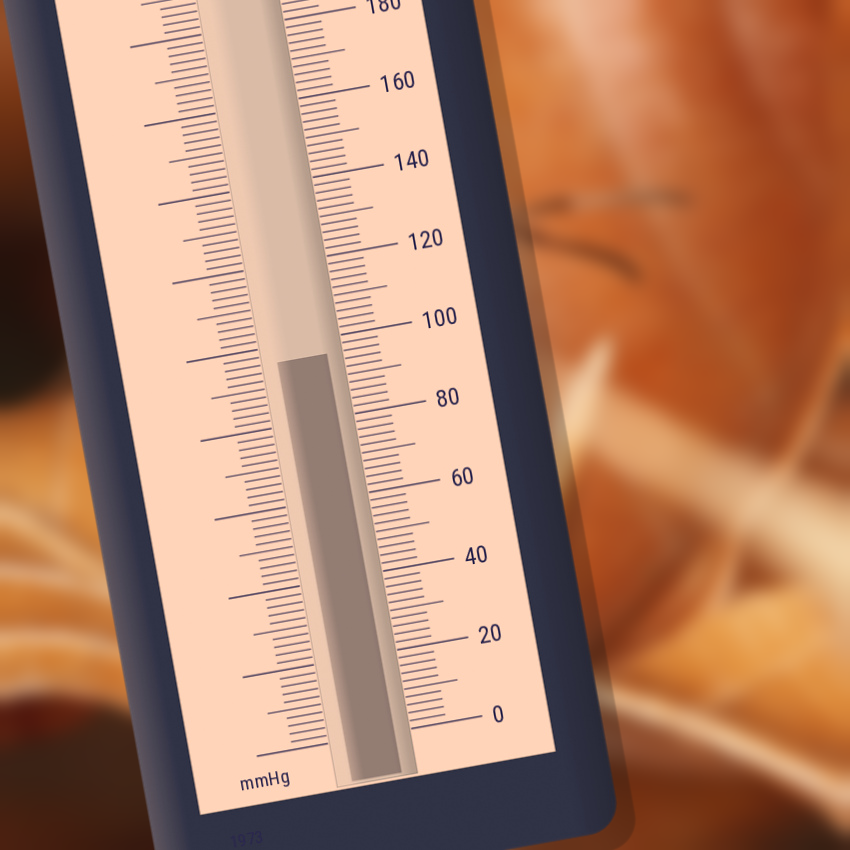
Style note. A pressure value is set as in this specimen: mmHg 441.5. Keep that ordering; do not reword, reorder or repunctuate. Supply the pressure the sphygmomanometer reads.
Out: mmHg 96
